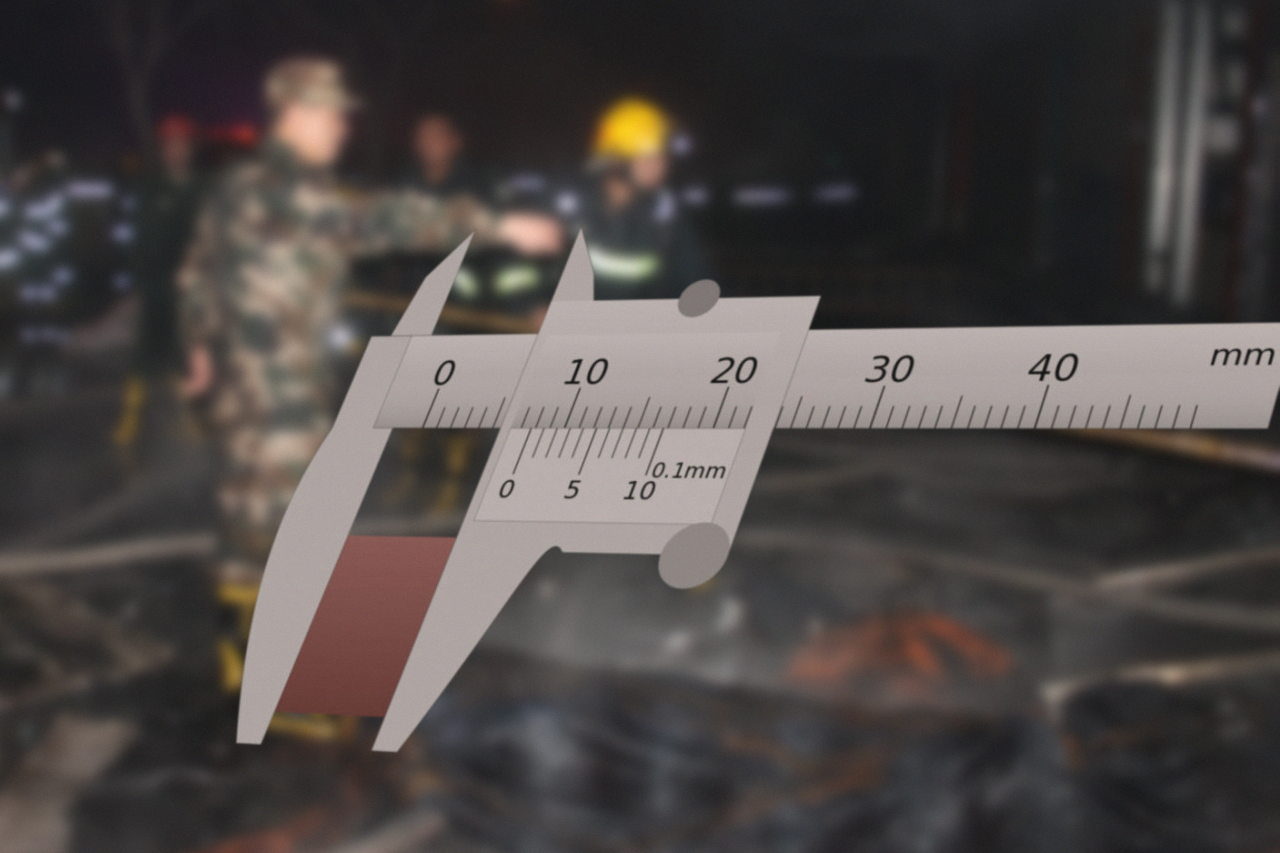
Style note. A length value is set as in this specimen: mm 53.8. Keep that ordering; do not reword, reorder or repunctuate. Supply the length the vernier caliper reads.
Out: mm 7.7
